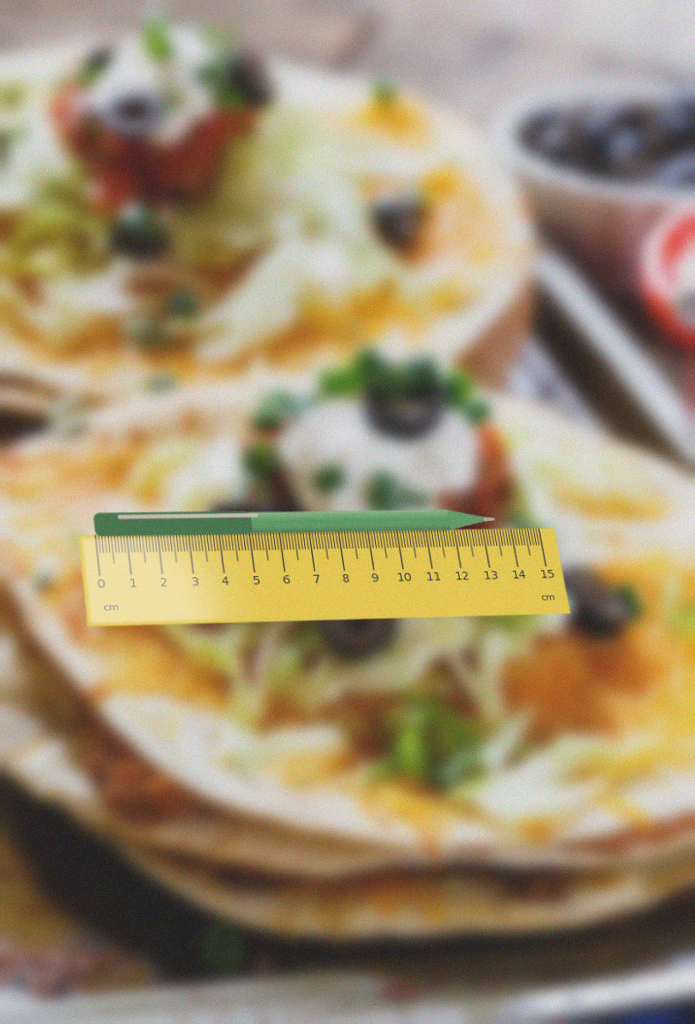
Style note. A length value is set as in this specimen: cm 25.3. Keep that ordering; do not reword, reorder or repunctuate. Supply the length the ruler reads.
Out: cm 13.5
